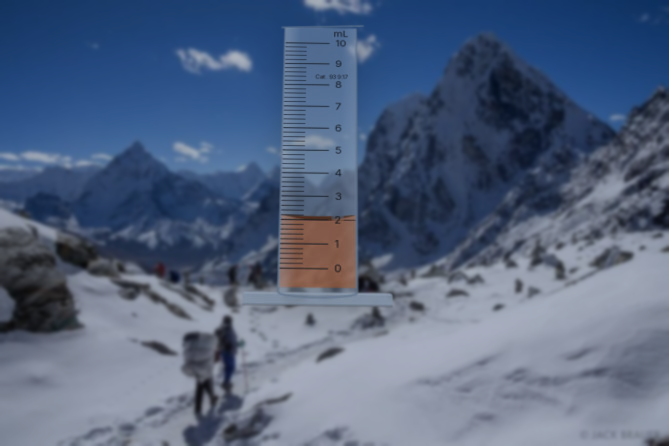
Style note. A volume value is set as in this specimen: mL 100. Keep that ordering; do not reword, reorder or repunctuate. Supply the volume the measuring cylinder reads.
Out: mL 2
